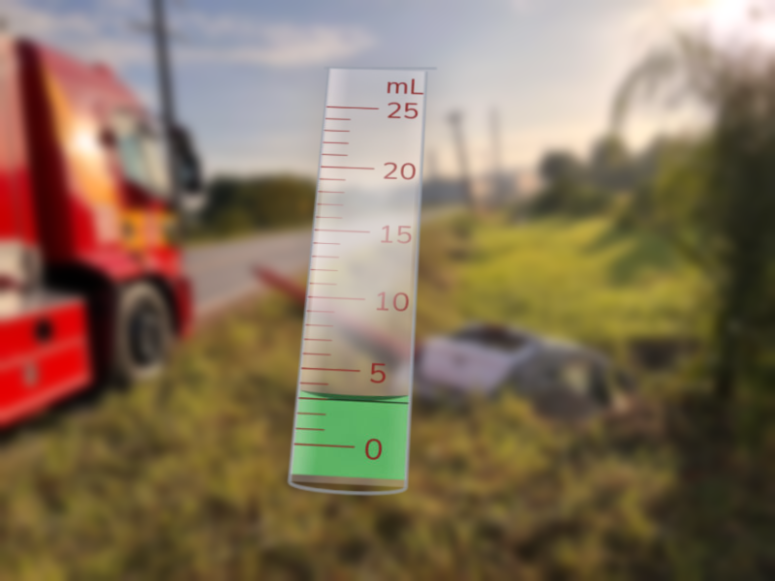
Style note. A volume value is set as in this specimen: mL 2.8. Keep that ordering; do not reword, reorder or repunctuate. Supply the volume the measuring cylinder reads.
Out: mL 3
